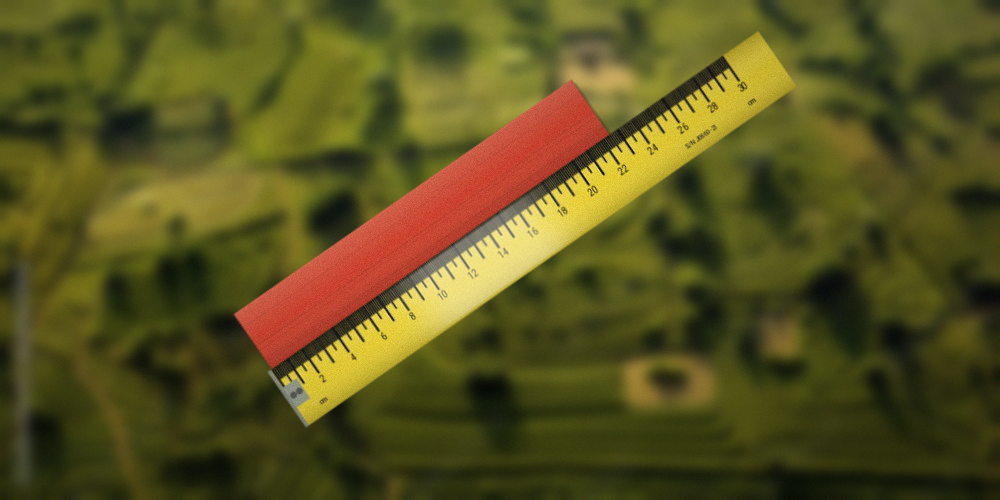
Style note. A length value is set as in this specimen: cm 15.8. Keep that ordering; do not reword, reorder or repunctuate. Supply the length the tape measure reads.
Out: cm 22.5
